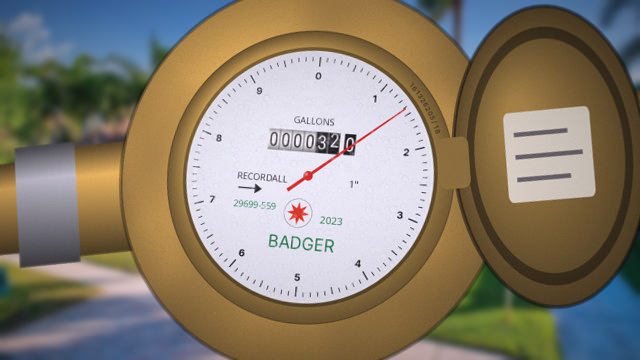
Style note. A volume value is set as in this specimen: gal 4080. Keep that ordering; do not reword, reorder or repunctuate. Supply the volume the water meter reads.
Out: gal 321.4
